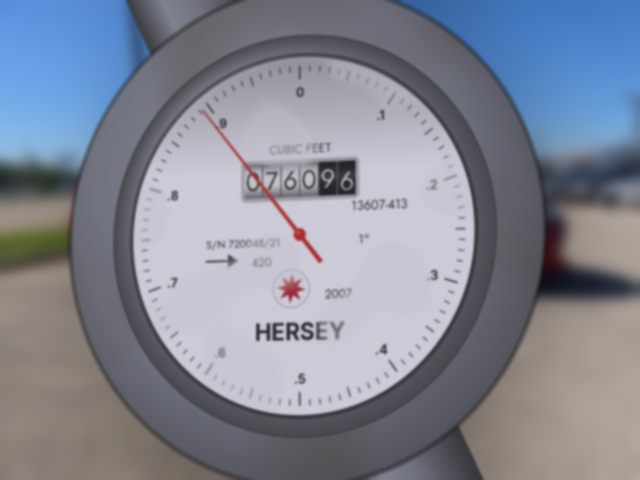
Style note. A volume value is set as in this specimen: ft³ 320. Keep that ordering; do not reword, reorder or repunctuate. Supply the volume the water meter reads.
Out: ft³ 76095.89
